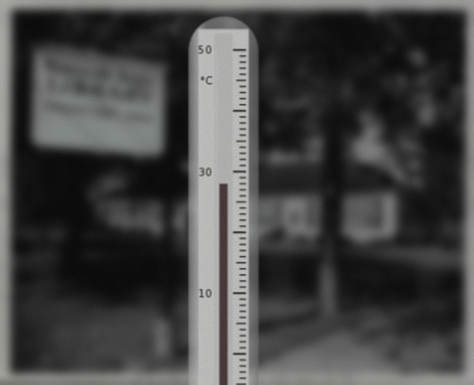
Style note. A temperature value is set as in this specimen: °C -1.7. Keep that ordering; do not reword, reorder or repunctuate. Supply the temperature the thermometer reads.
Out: °C 28
